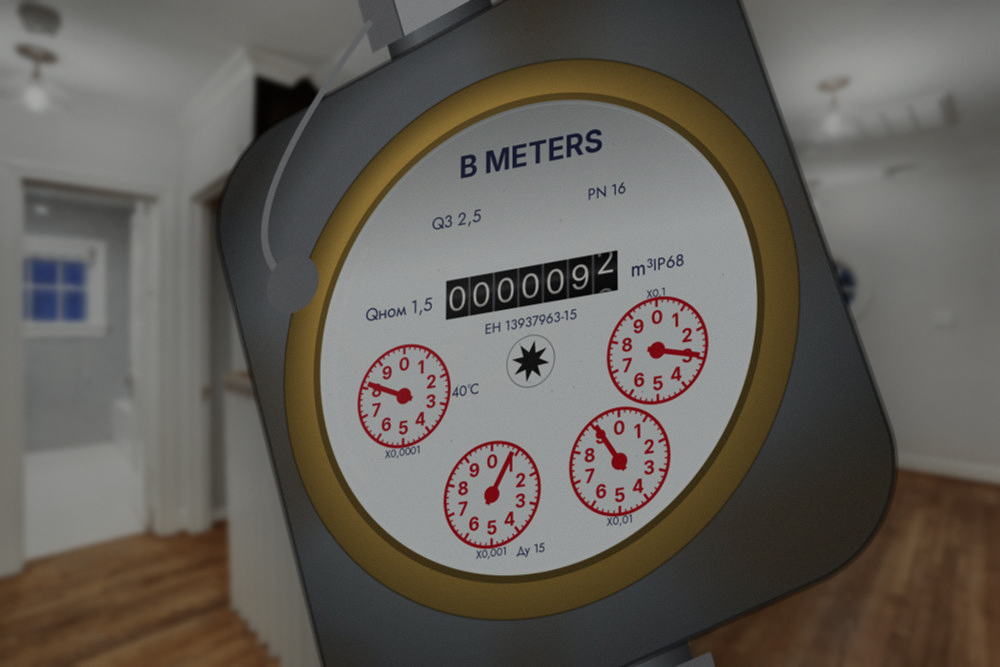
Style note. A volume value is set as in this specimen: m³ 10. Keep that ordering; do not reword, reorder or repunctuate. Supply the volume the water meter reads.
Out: m³ 92.2908
